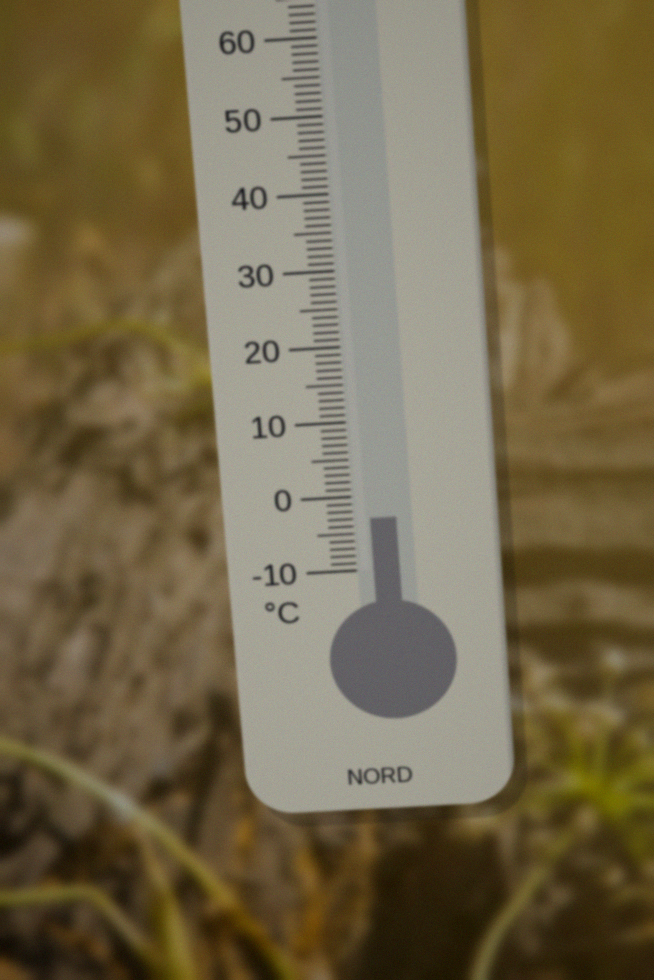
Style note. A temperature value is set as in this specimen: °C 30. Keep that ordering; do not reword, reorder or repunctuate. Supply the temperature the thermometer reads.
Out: °C -3
